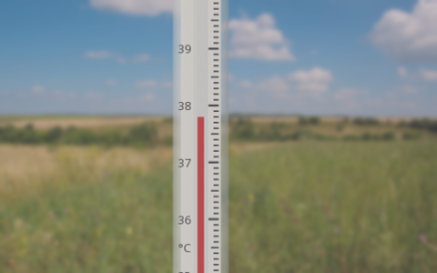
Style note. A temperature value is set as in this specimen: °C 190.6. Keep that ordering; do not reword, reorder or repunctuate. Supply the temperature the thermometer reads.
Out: °C 37.8
